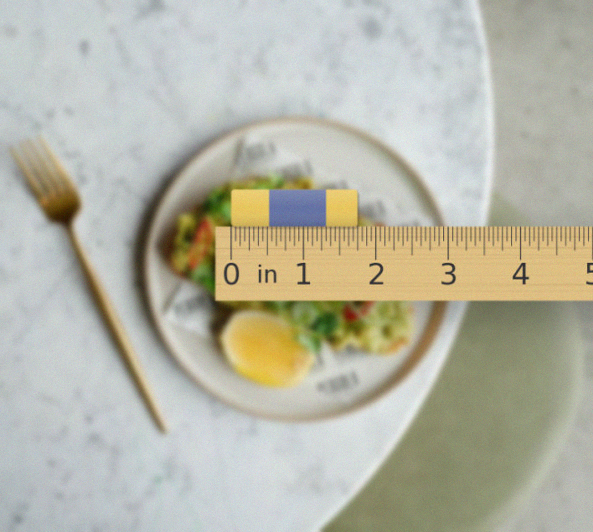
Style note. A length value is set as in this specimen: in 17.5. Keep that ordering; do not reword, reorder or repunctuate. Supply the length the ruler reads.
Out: in 1.75
